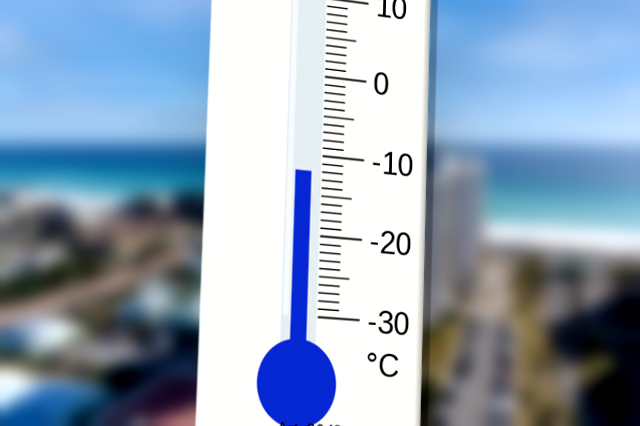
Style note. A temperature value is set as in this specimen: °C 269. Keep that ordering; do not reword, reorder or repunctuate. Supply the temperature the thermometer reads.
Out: °C -12
